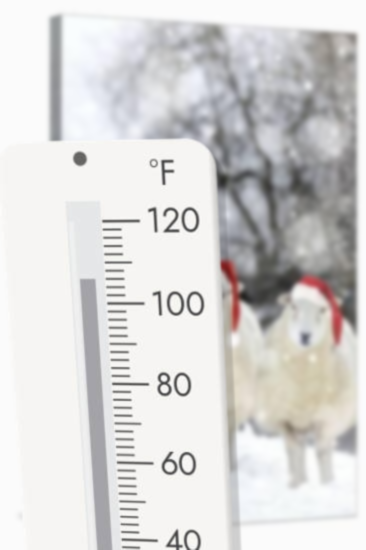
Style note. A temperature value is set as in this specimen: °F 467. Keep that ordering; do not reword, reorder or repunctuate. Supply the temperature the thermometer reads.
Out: °F 106
